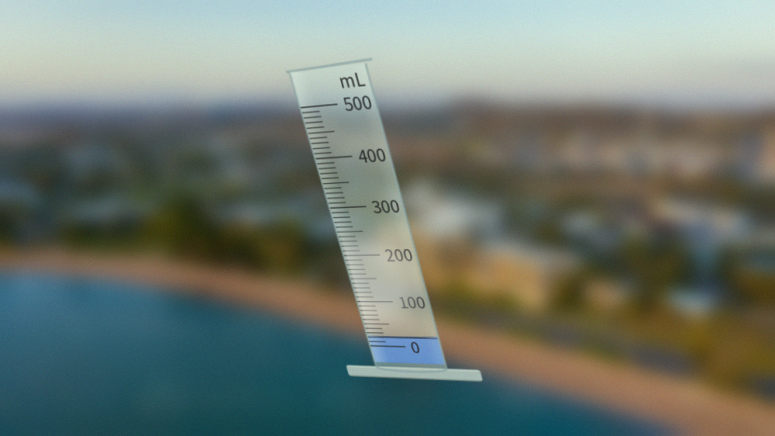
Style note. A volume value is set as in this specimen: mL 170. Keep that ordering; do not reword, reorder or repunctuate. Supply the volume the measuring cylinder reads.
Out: mL 20
